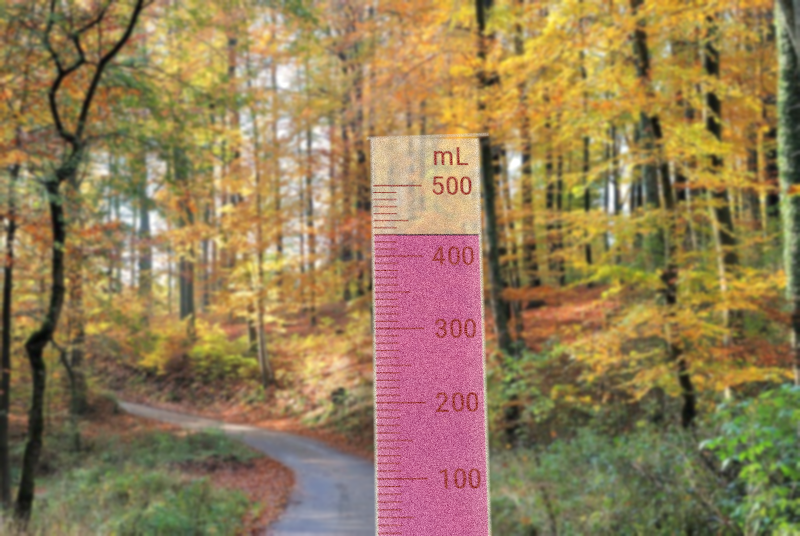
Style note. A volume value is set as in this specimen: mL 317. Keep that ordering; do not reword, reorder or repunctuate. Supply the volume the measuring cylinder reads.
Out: mL 430
